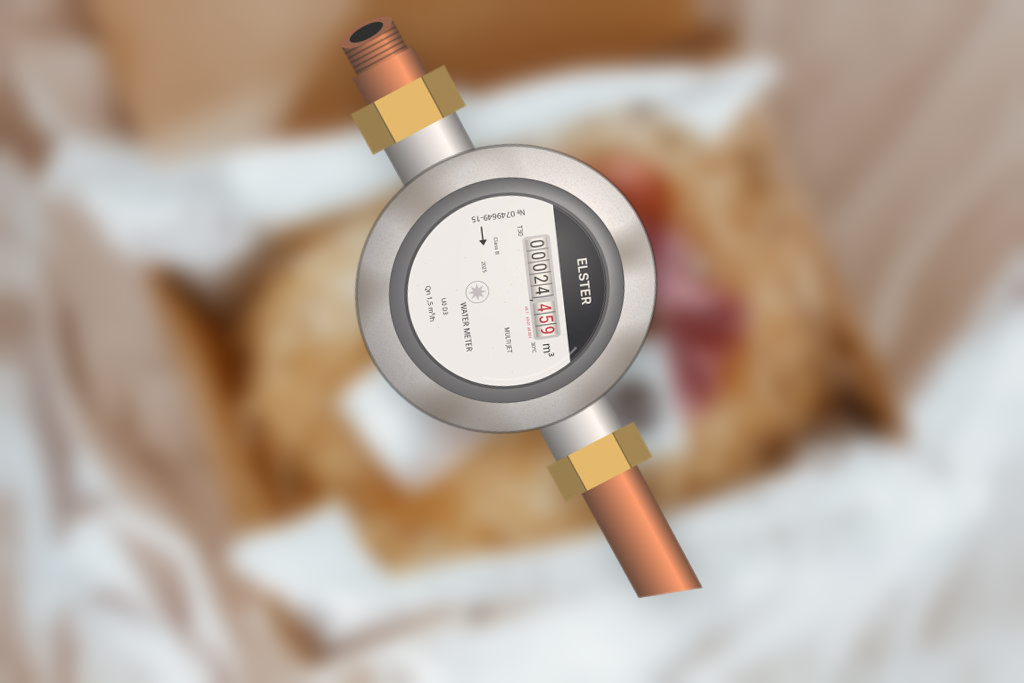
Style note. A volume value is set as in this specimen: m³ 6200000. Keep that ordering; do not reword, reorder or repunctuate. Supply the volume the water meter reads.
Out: m³ 24.459
